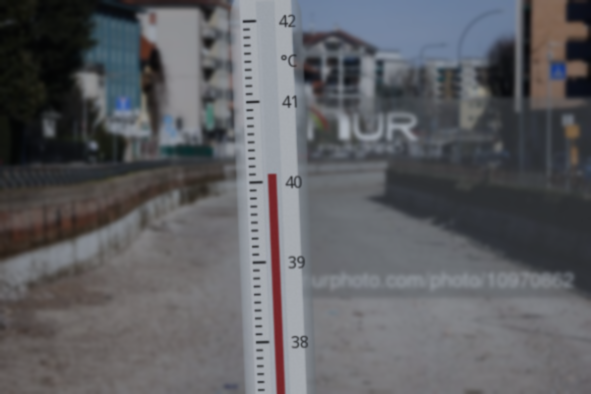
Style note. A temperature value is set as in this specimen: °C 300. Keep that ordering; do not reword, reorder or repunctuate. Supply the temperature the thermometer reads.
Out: °C 40.1
